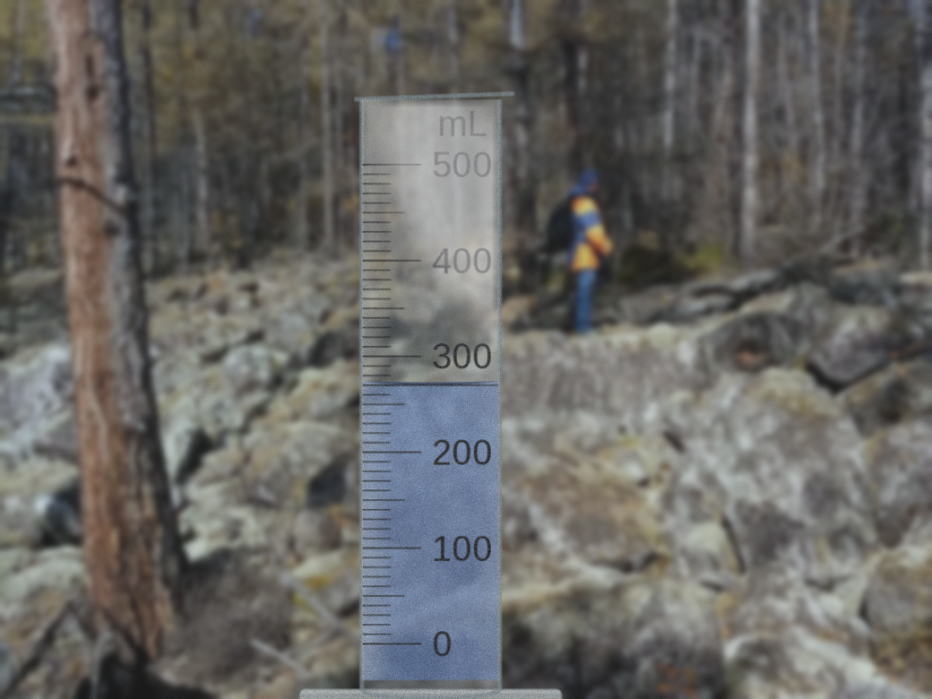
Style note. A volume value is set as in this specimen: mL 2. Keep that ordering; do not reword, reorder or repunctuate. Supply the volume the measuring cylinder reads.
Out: mL 270
